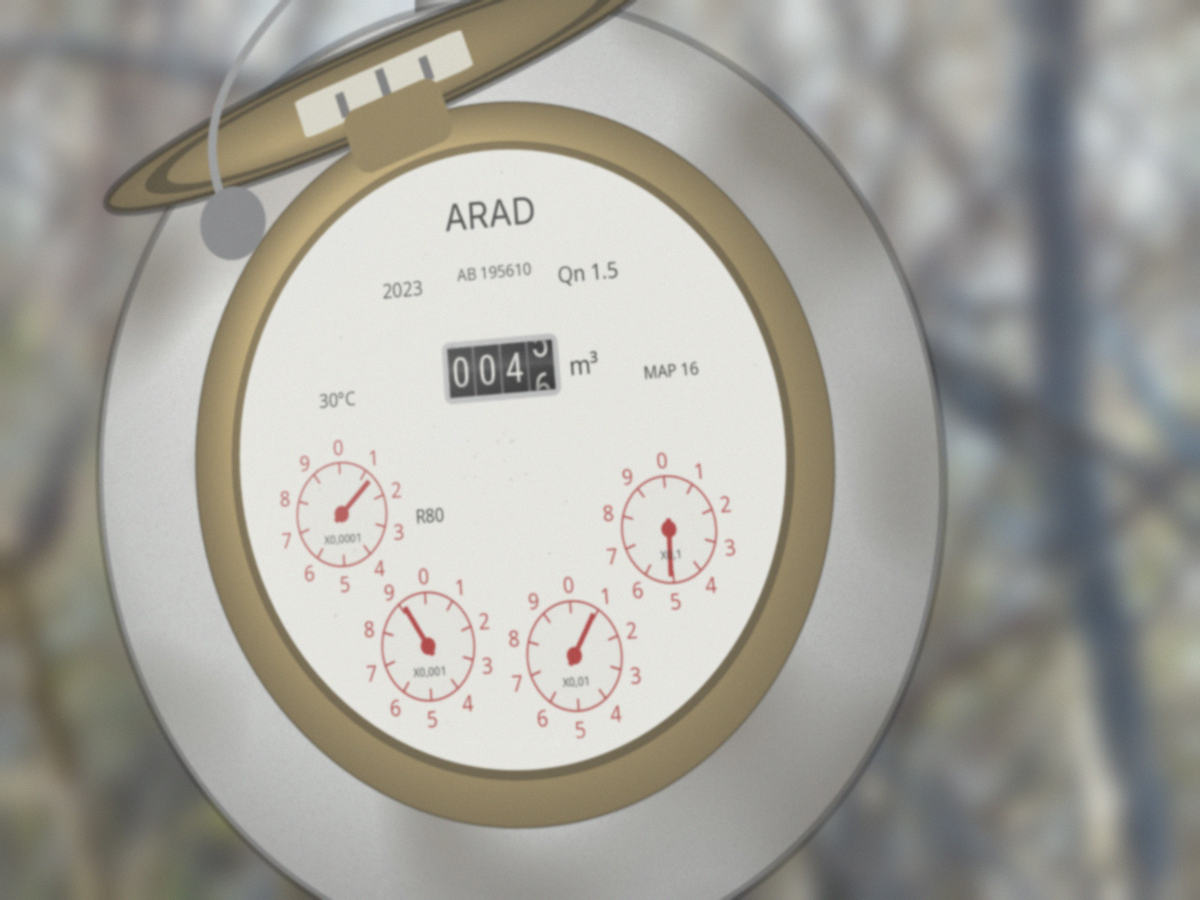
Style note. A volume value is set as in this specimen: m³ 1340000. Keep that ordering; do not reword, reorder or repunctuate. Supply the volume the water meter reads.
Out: m³ 45.5091
